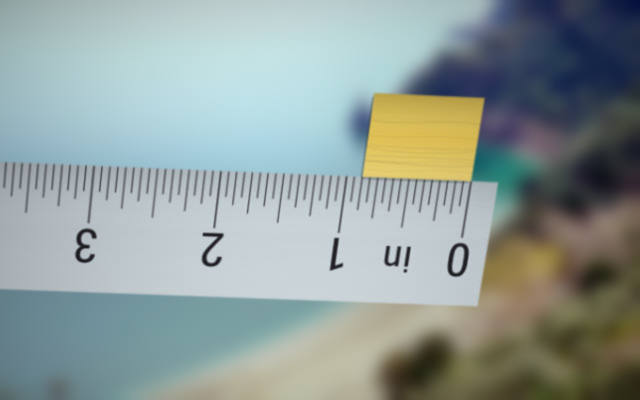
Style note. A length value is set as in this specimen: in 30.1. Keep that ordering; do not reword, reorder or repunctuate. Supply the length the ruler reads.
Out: in 0.875
